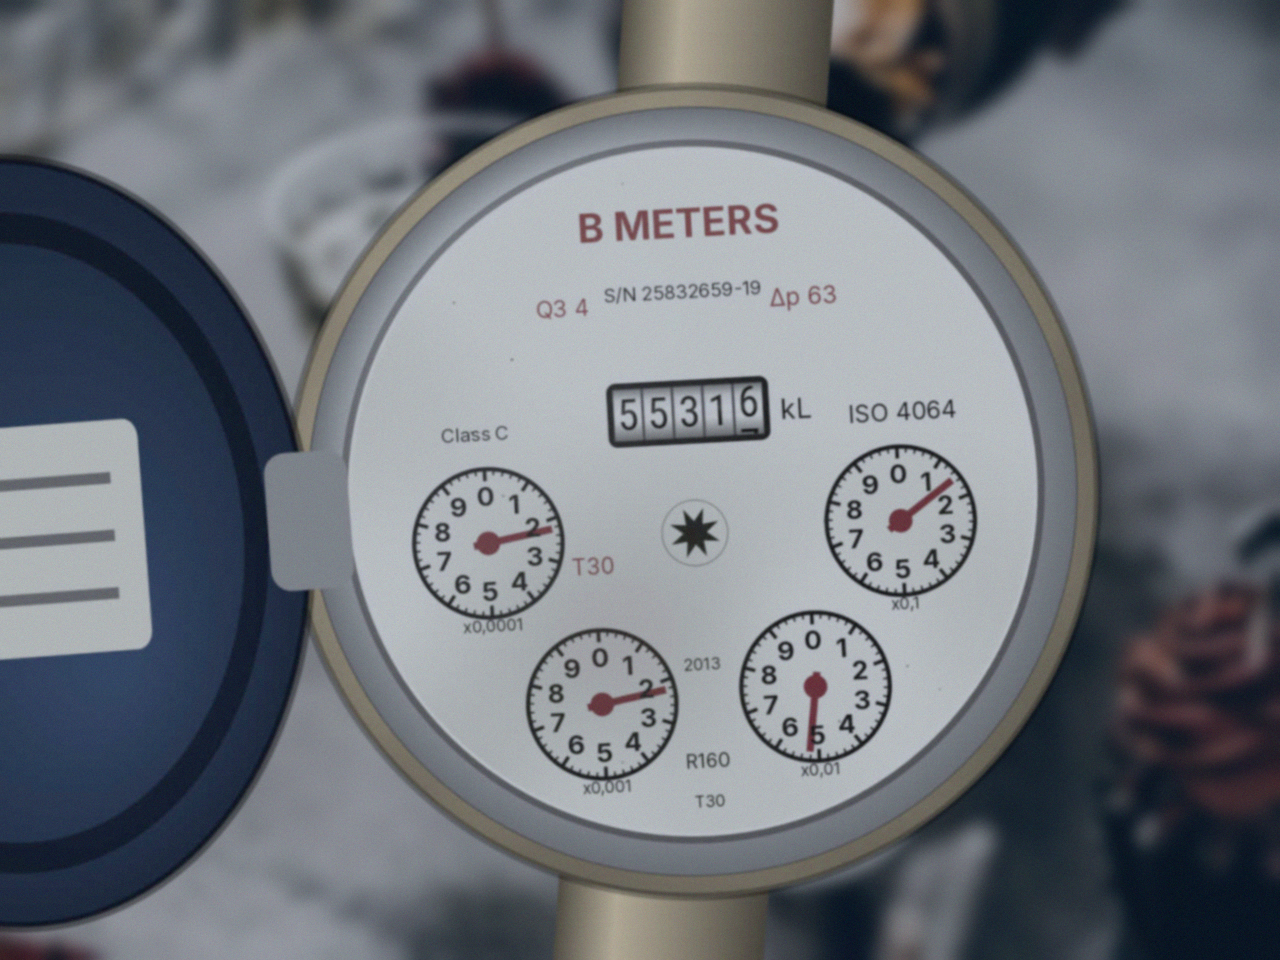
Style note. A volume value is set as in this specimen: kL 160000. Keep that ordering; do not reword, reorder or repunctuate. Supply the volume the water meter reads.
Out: kL 55316.1522
